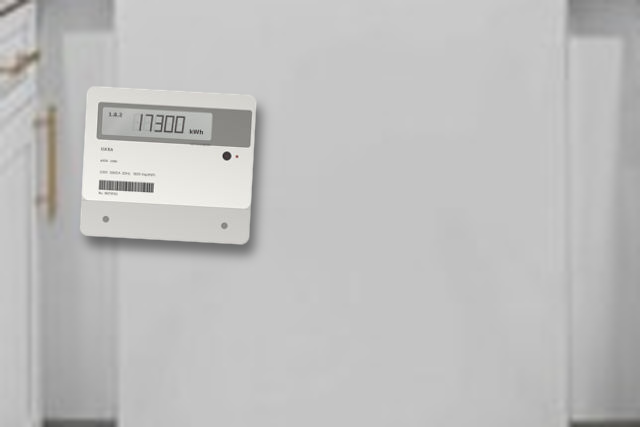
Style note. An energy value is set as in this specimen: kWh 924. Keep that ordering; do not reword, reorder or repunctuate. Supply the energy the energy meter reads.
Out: kWh 17300
